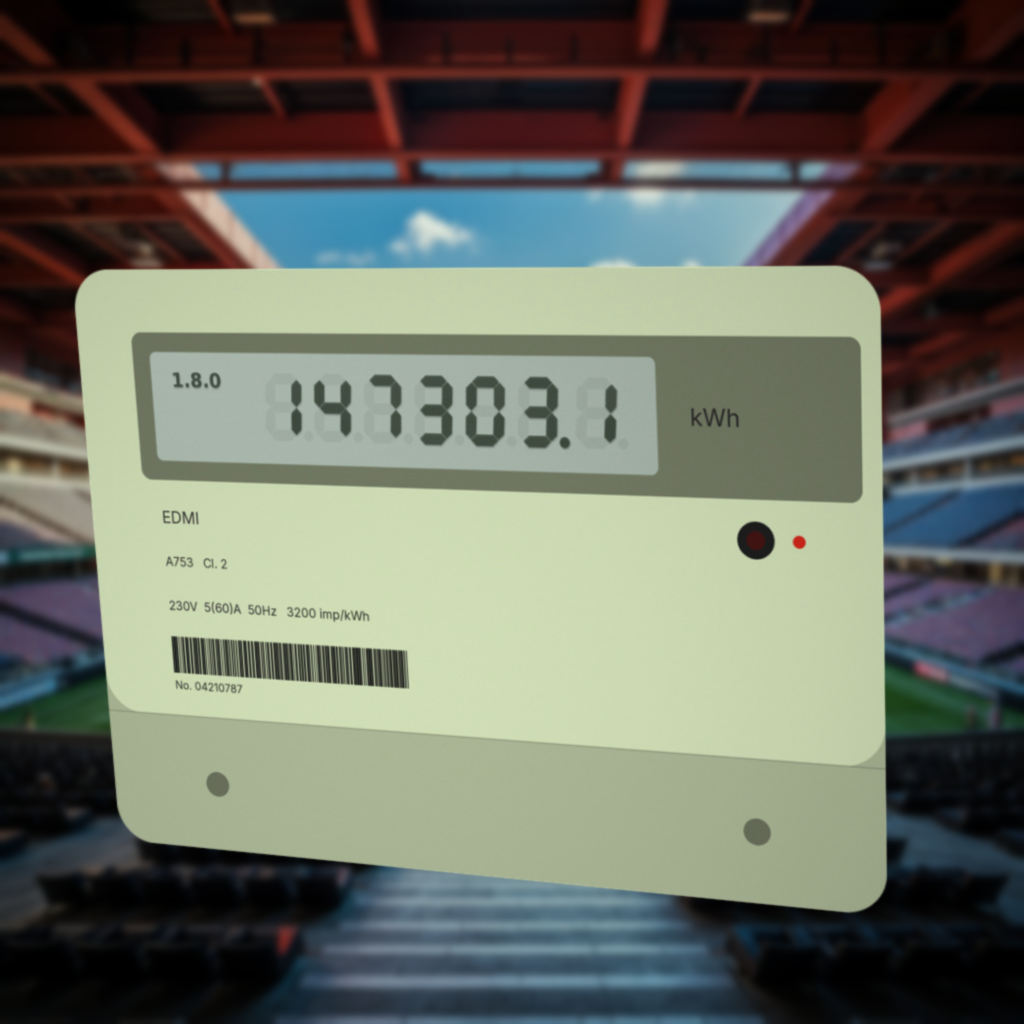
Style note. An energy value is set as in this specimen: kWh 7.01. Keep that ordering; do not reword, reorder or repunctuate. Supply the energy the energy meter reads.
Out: kWh 147303.1
